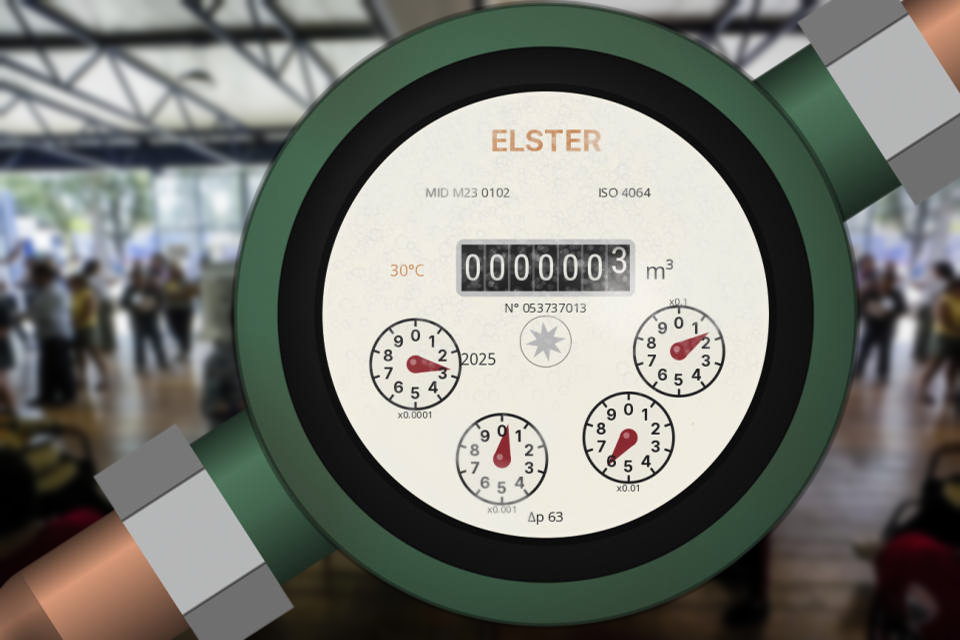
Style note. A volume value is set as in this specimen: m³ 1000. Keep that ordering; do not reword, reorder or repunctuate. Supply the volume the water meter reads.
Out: m³ 3.1602
